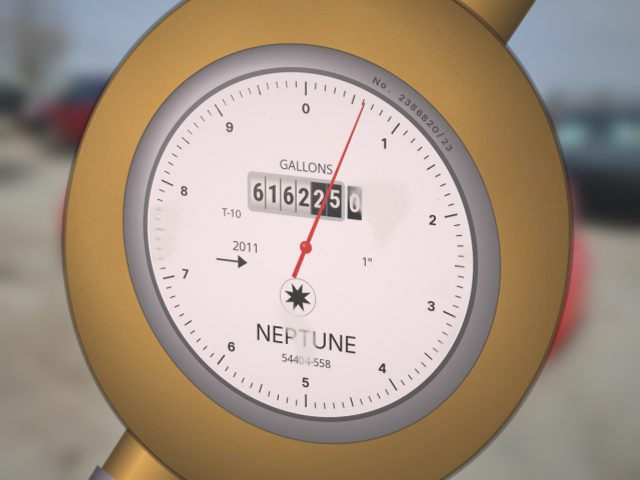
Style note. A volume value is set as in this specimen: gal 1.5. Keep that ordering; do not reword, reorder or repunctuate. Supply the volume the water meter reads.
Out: gal 6162250.6
